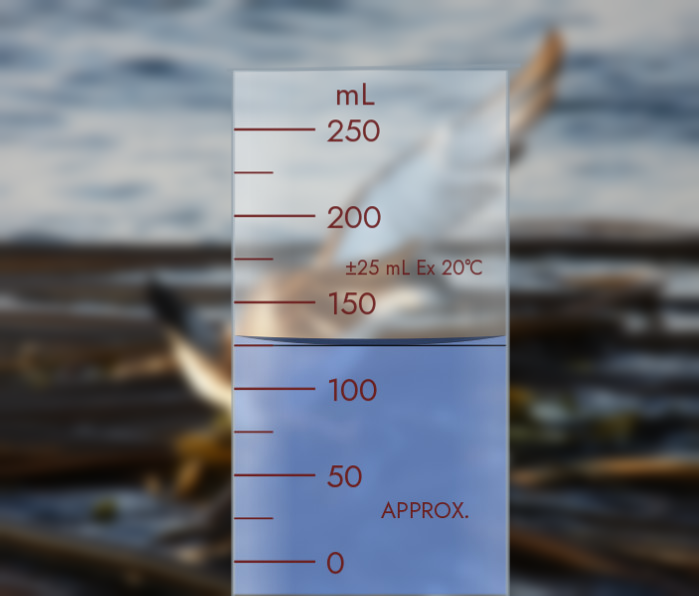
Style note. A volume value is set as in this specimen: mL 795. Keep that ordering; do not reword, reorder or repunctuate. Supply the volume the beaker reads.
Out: mL 125
